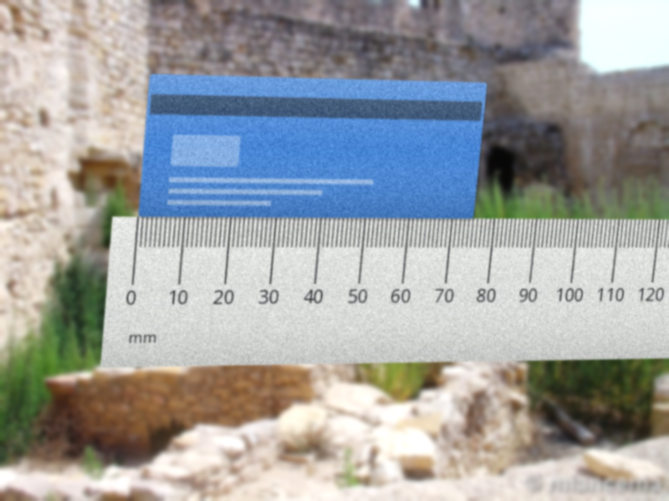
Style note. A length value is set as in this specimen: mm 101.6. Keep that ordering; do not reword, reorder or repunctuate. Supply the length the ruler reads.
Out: mm 75
